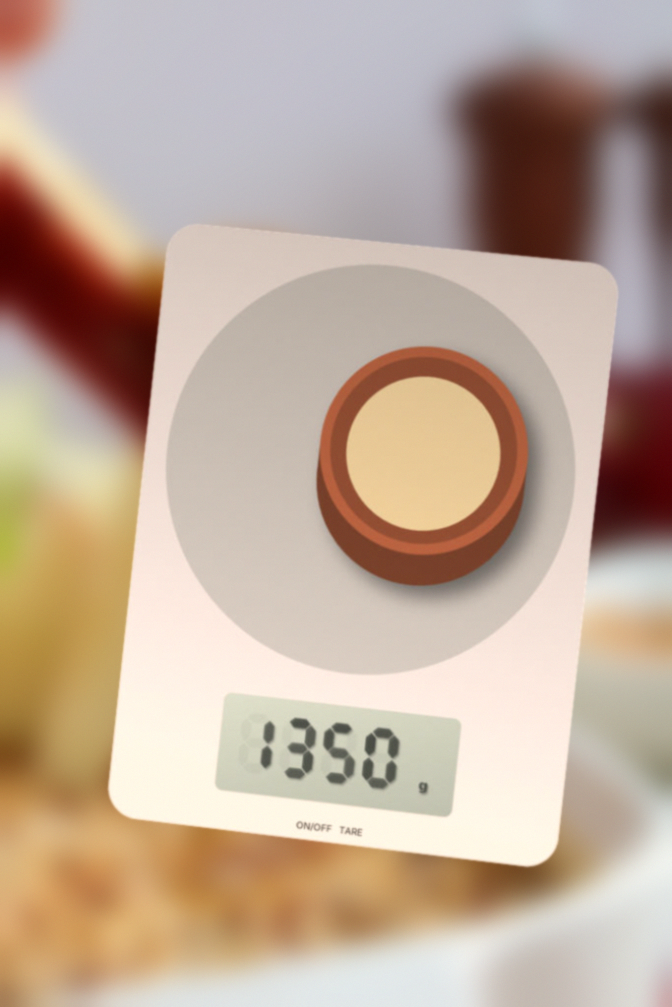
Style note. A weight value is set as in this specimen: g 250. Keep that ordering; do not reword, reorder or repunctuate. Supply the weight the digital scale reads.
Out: g 1350
